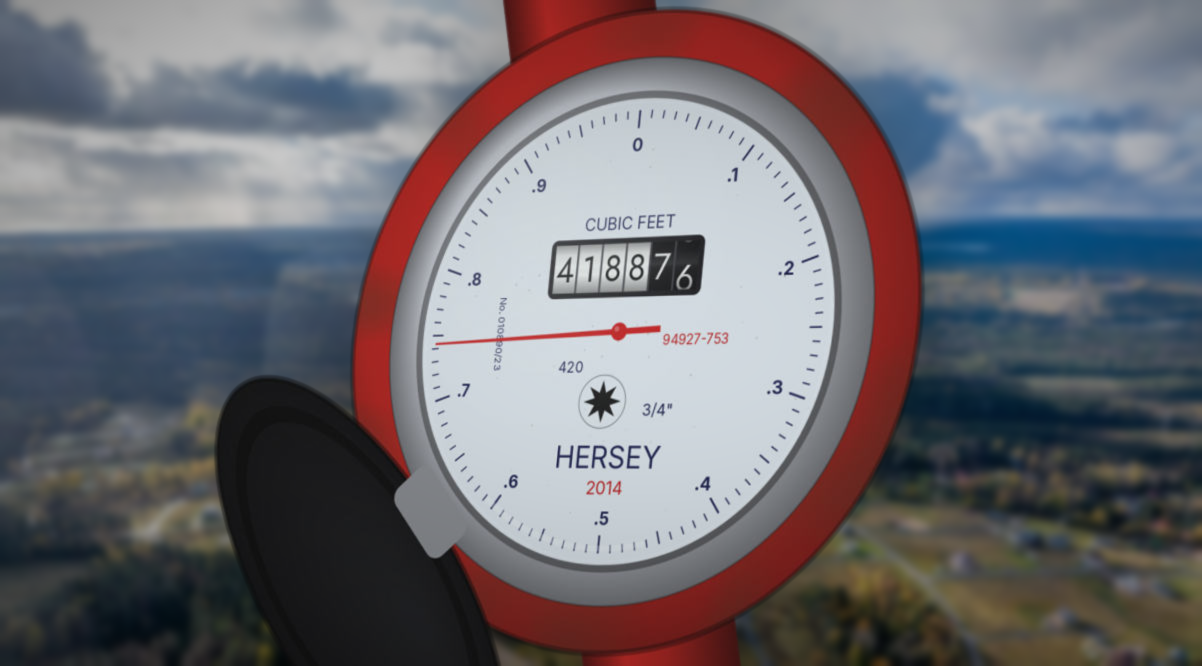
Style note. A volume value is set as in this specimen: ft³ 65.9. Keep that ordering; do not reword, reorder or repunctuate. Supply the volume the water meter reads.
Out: ft³ 418875.74
